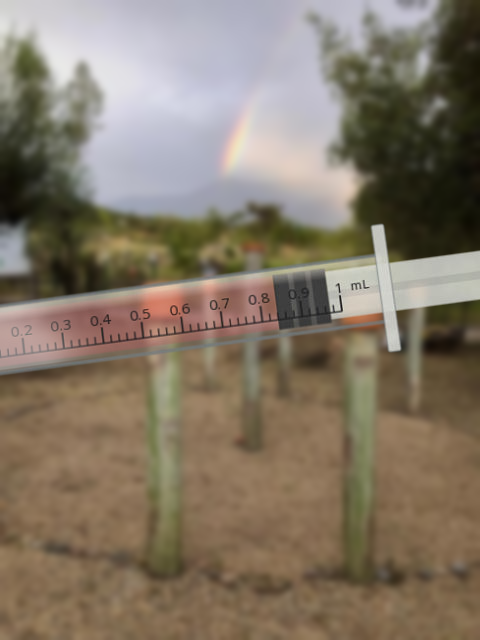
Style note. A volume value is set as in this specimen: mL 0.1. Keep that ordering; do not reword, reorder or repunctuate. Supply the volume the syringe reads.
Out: mL 0.84
